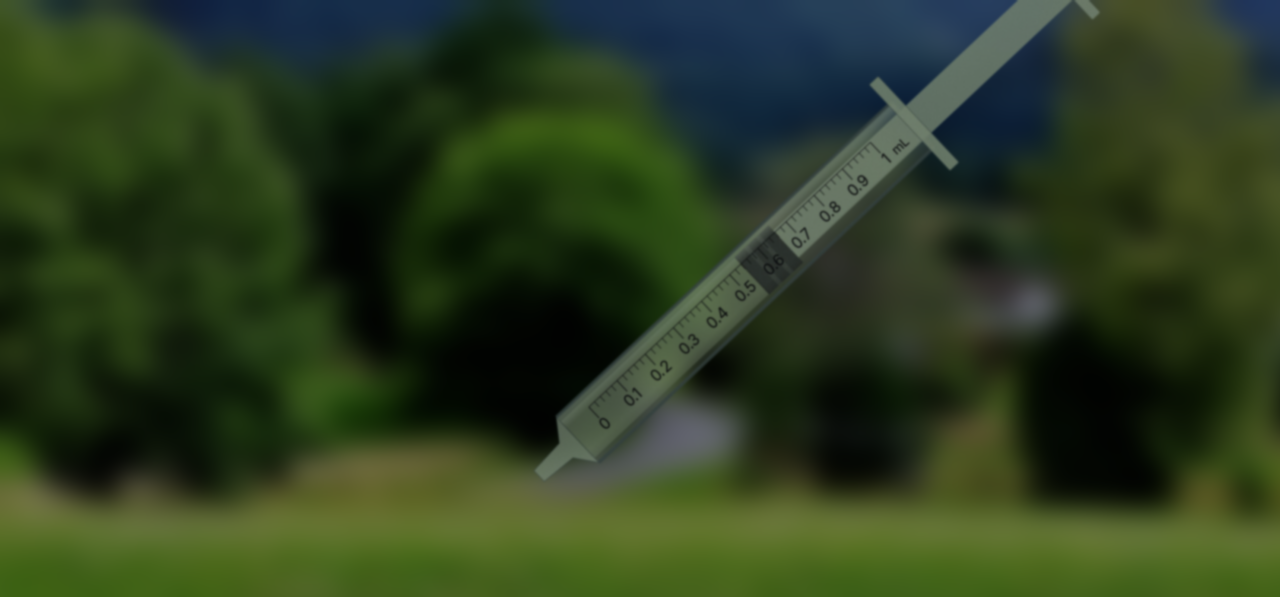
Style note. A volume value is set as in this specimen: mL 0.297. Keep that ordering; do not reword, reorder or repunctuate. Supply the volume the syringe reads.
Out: mL 0.54
